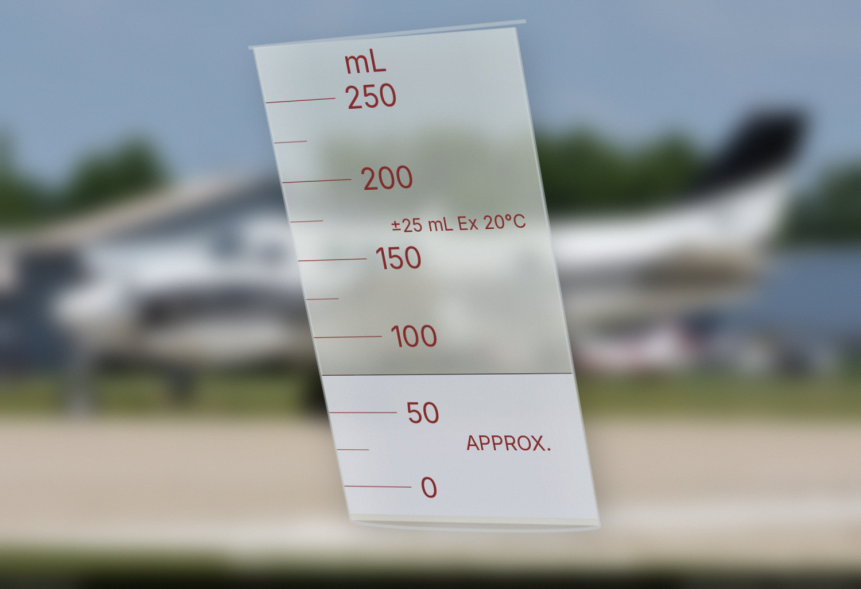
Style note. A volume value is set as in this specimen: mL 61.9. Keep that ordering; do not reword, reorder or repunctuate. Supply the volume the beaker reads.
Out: mL 75
